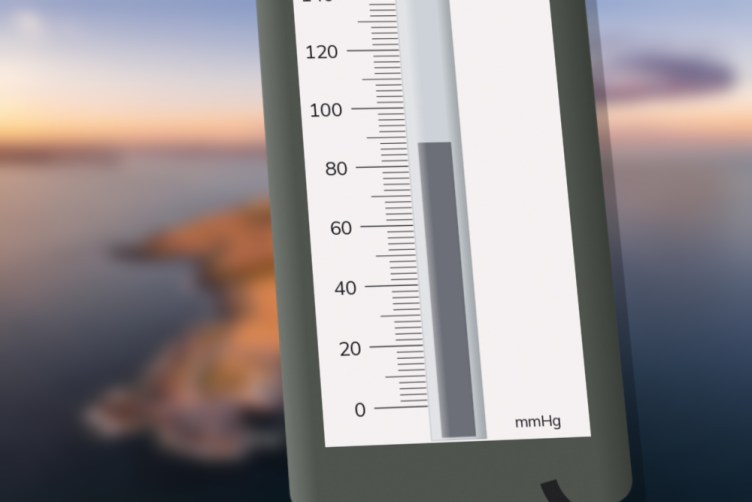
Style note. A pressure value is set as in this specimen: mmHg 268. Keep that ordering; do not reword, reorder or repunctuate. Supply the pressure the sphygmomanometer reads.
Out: mmHg 88
